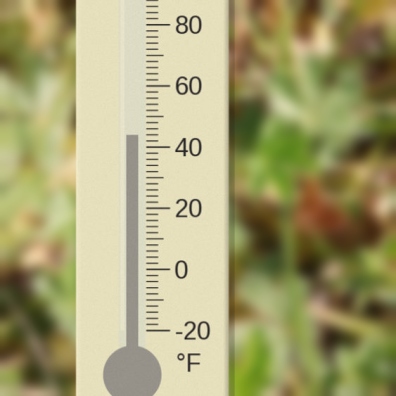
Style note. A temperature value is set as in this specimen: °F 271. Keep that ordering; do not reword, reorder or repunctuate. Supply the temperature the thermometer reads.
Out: °F 44
